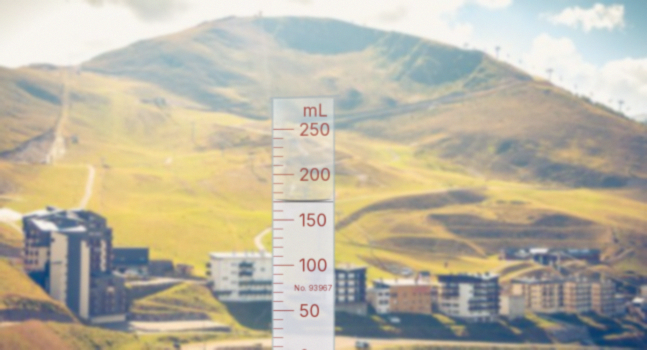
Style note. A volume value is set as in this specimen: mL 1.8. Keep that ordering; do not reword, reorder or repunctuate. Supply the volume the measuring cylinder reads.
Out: mL 170
